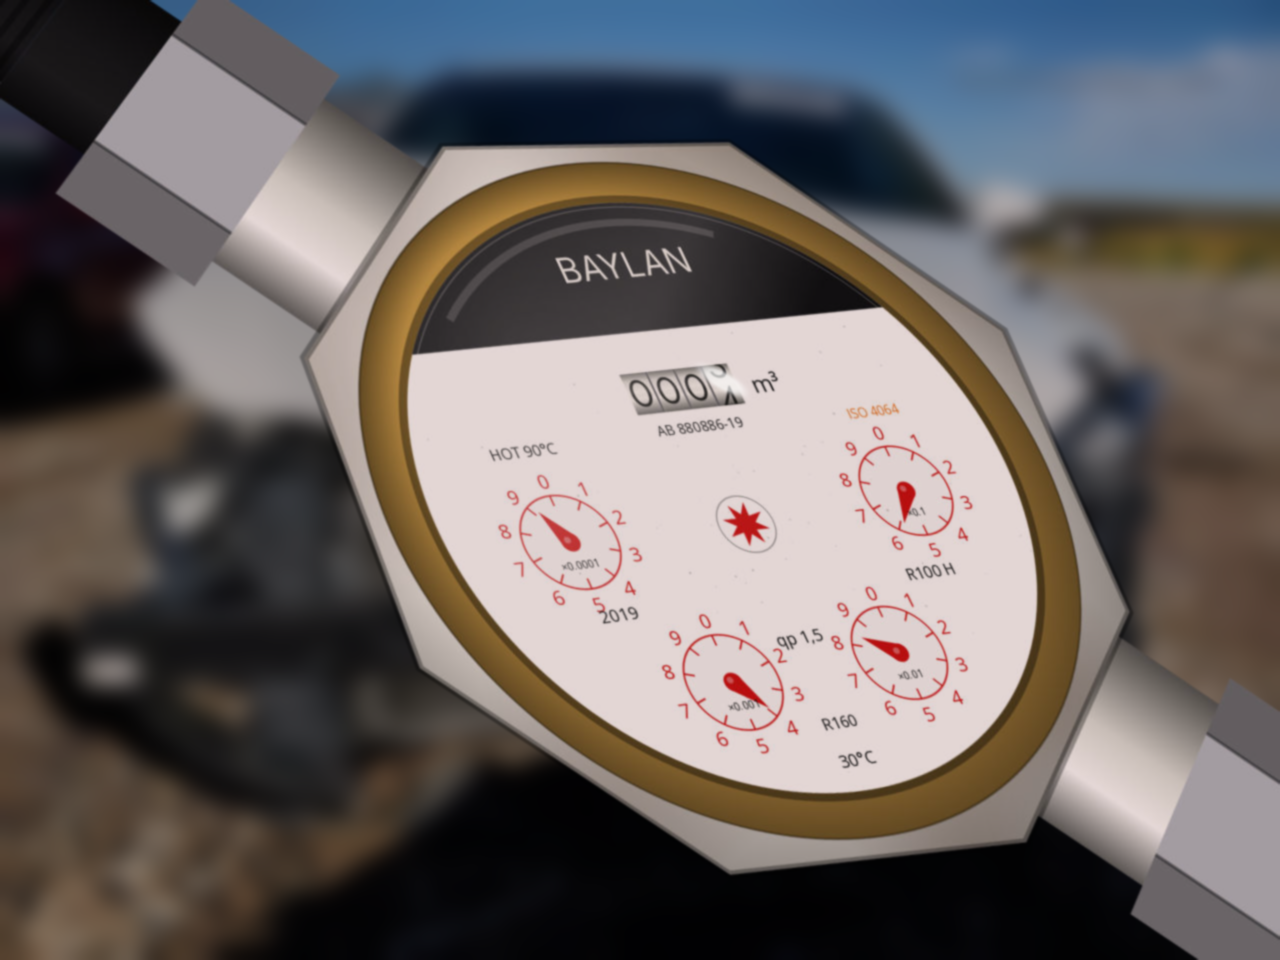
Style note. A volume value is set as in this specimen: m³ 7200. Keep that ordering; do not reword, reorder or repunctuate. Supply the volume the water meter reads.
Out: m³ 3.5839
